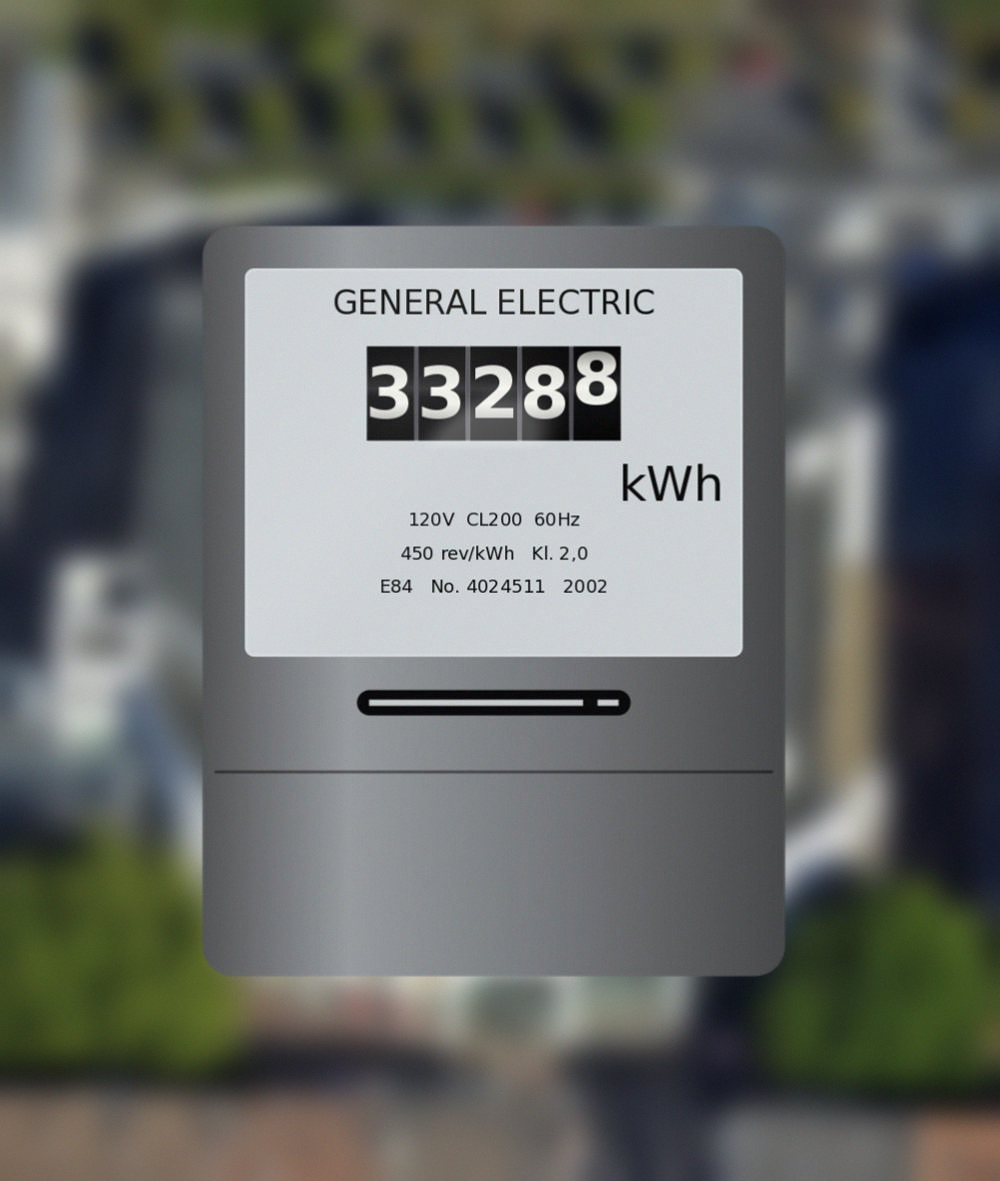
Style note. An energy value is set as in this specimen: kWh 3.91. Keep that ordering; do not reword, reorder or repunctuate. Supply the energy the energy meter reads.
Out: kWh 33288
